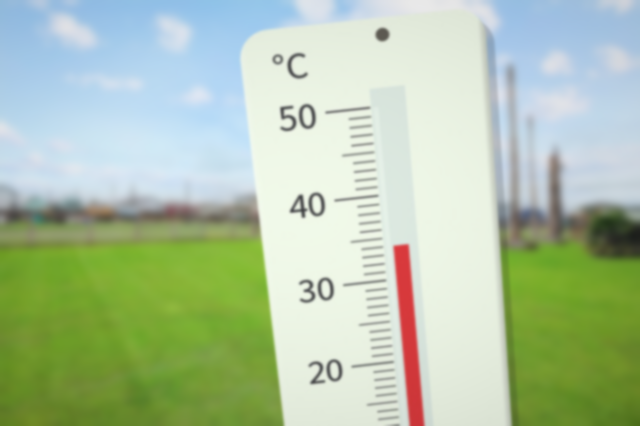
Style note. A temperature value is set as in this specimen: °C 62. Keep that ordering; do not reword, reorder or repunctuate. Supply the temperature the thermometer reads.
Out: °C 34
